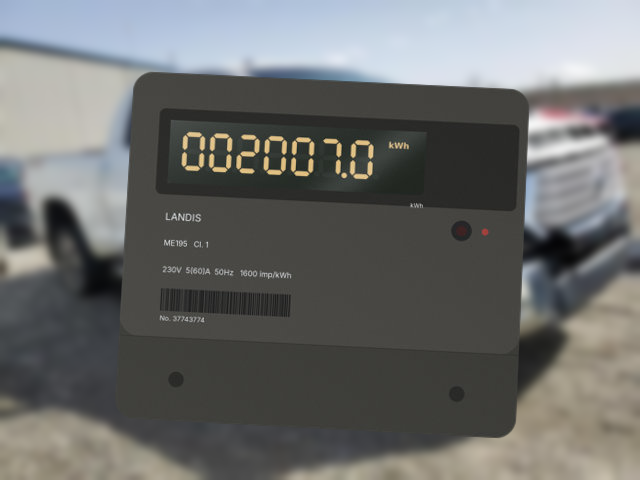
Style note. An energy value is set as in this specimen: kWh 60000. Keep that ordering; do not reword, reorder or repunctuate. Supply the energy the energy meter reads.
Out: kWh 2007.0
